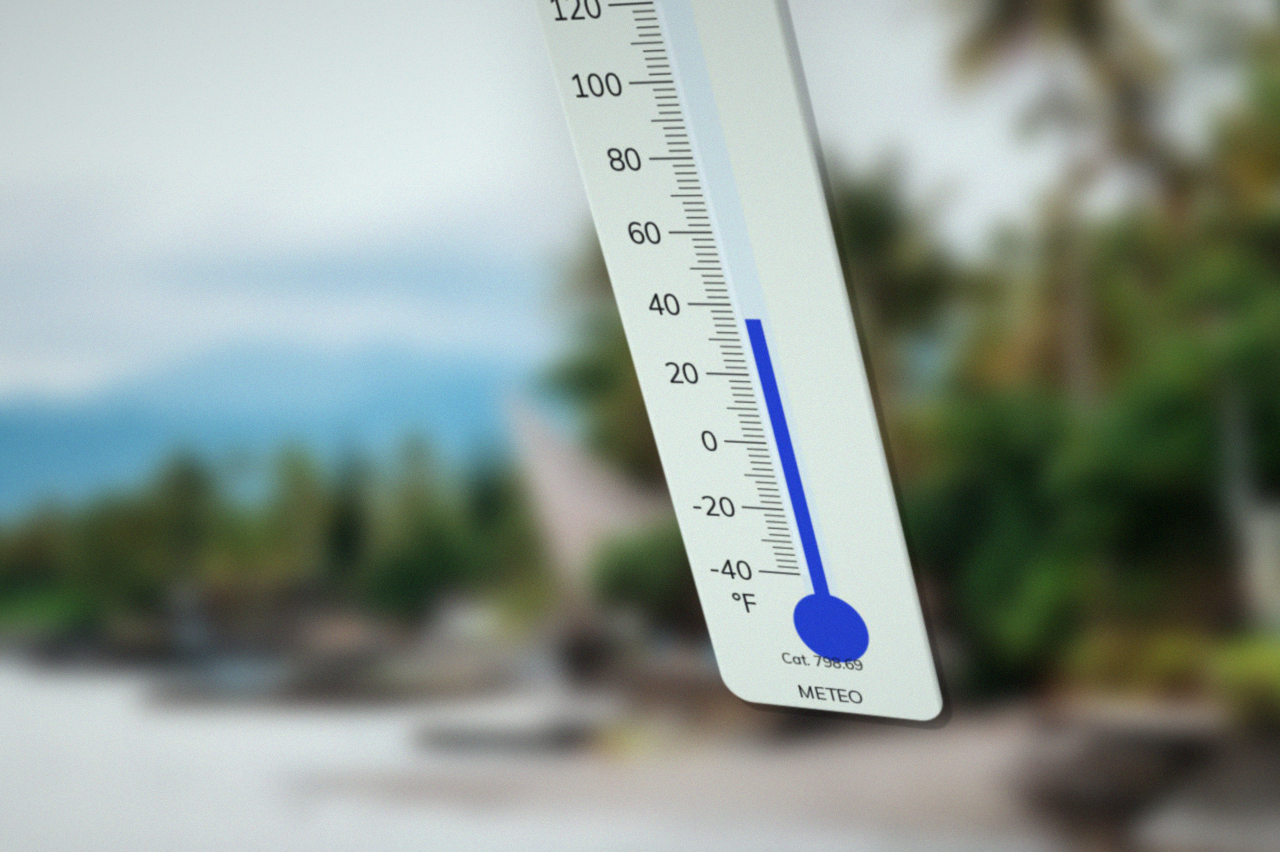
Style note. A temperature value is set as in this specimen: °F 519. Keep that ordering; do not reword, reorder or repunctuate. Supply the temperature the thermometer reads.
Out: °F 36
